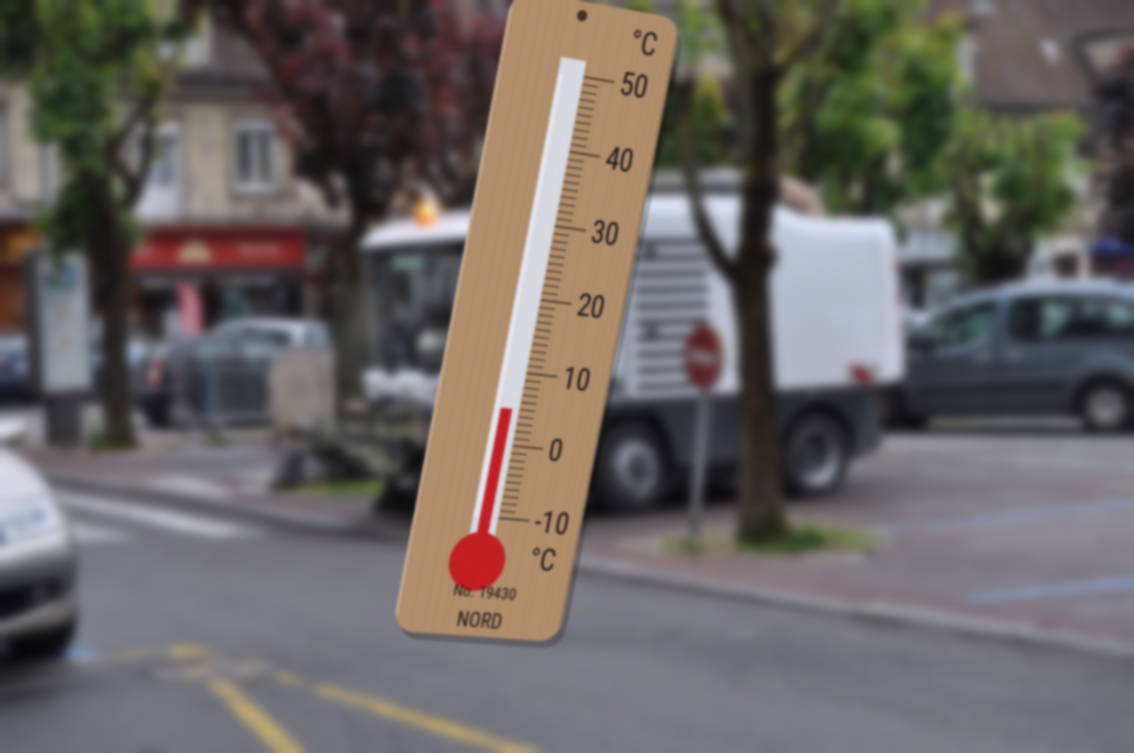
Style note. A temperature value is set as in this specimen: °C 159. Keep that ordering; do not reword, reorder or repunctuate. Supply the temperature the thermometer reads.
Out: °C 5
